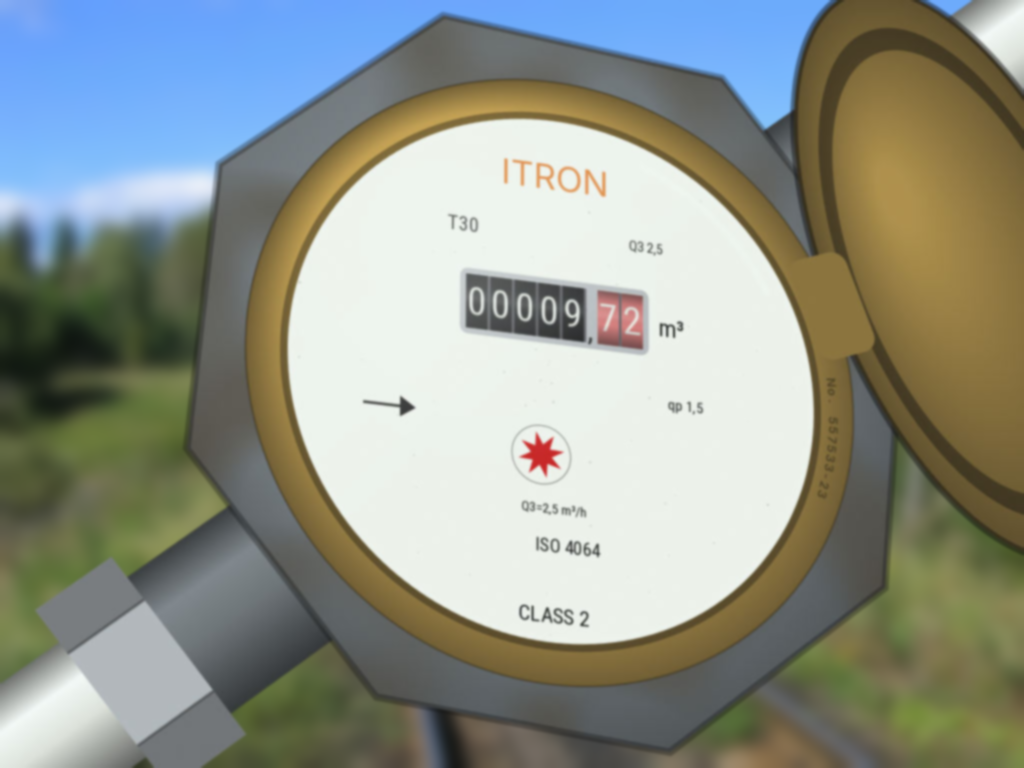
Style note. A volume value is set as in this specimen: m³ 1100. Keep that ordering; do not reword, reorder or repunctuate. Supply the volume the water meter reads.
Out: m³ 9.72
